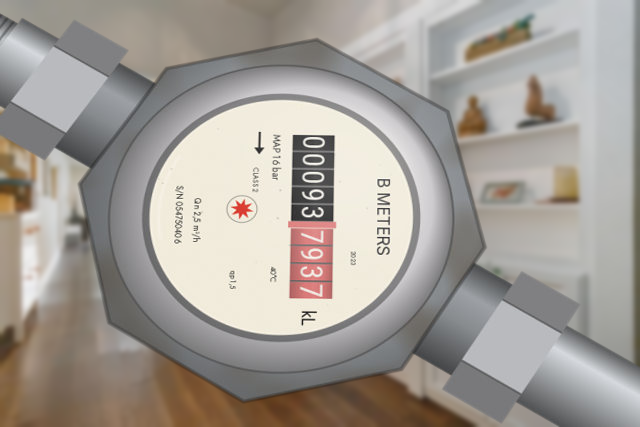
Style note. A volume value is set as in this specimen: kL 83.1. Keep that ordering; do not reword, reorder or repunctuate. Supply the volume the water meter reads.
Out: kL 93.7937
